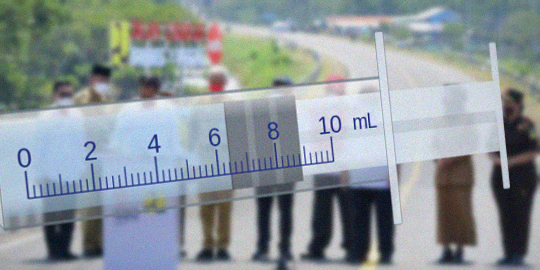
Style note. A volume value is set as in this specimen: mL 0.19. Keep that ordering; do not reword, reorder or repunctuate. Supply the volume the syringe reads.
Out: mL 6.4
